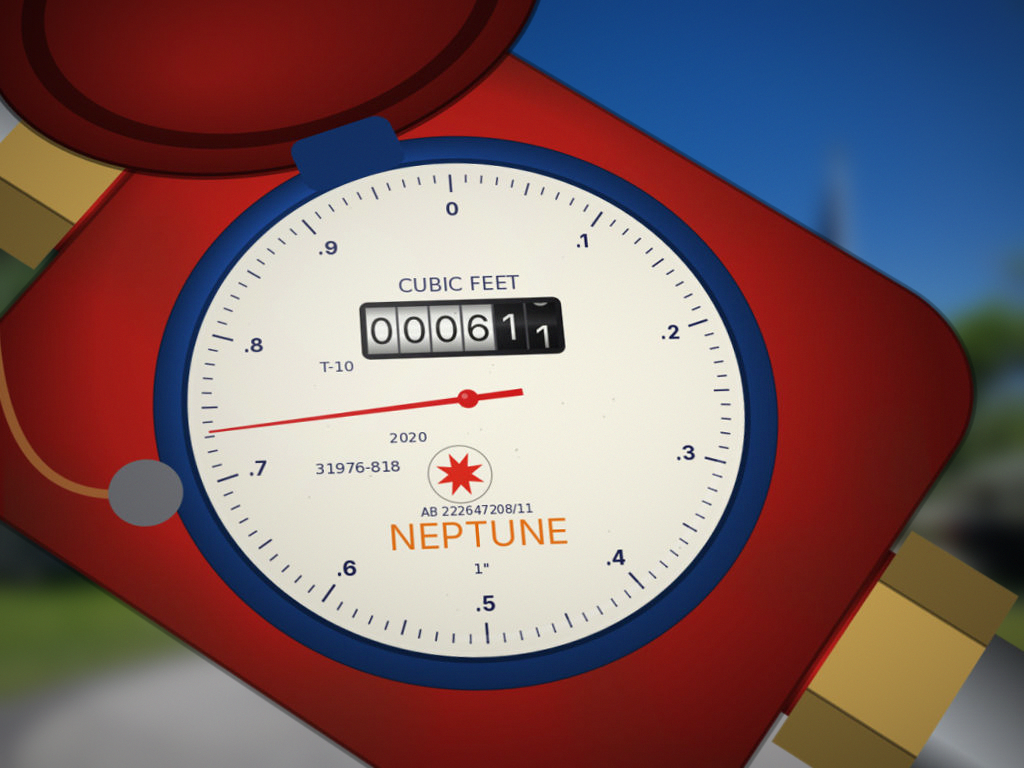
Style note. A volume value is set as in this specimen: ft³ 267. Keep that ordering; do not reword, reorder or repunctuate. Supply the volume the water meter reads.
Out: ft³ 610.73
